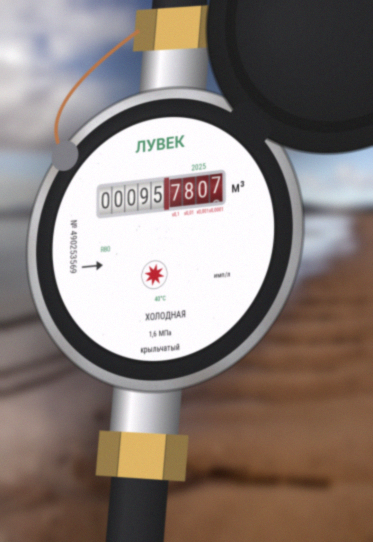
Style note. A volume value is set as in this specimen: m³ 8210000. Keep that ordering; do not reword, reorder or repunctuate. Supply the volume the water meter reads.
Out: m³ 95.7807
